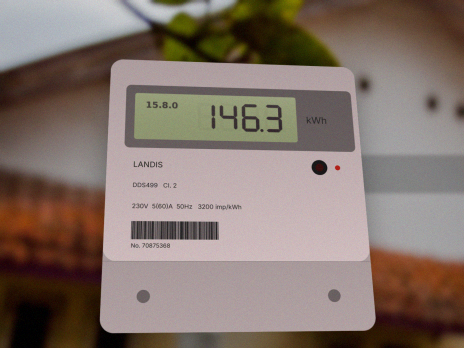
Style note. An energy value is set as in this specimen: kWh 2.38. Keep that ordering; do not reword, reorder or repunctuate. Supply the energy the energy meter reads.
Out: kWh 146.3
